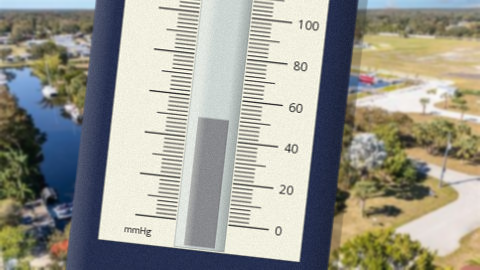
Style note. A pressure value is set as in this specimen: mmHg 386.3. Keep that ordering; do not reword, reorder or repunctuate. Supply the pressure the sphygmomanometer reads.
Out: mmHg 50
